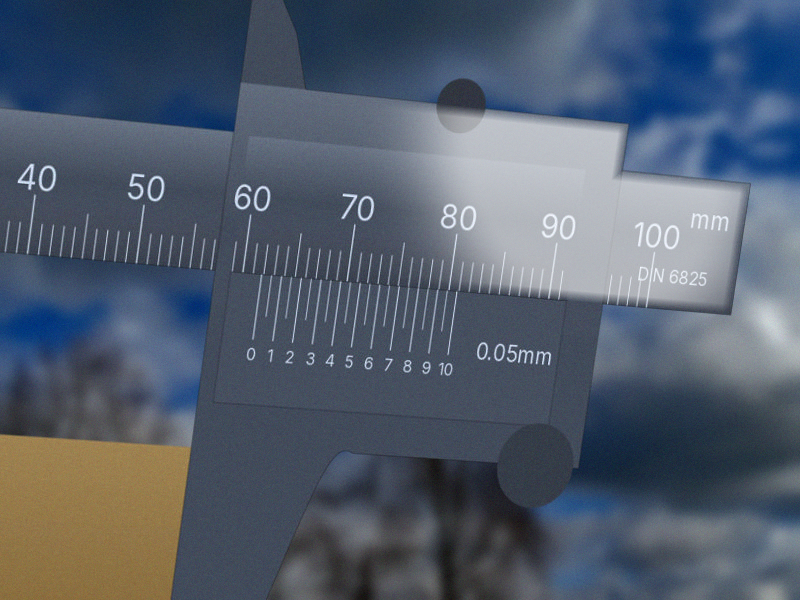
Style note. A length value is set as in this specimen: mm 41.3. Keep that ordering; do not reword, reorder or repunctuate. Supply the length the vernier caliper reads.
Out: mm 61.8
